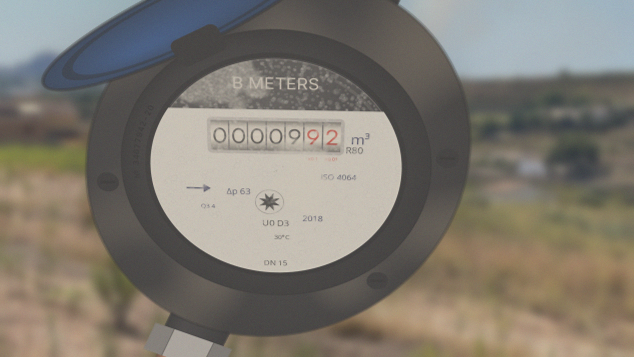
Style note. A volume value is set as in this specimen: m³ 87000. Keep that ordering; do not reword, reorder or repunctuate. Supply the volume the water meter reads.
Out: m³ 9.92
